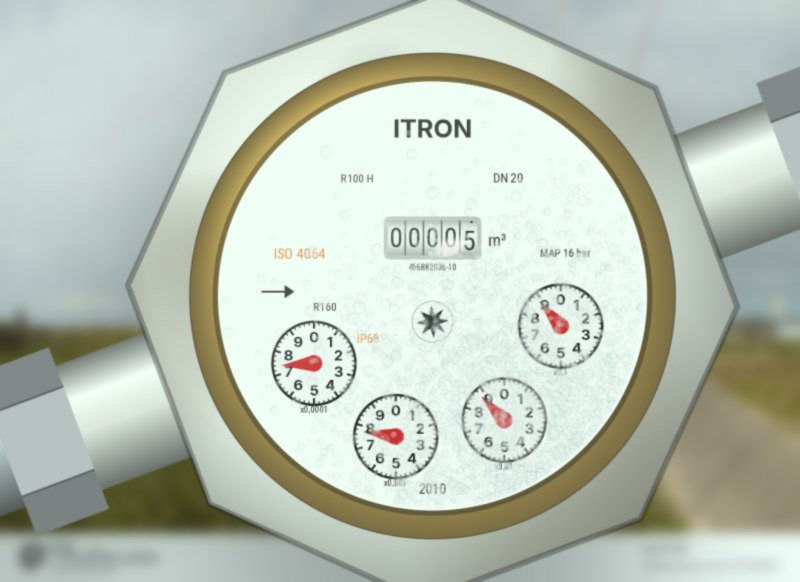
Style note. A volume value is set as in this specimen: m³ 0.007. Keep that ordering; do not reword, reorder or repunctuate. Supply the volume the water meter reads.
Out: m³ 4.8877
